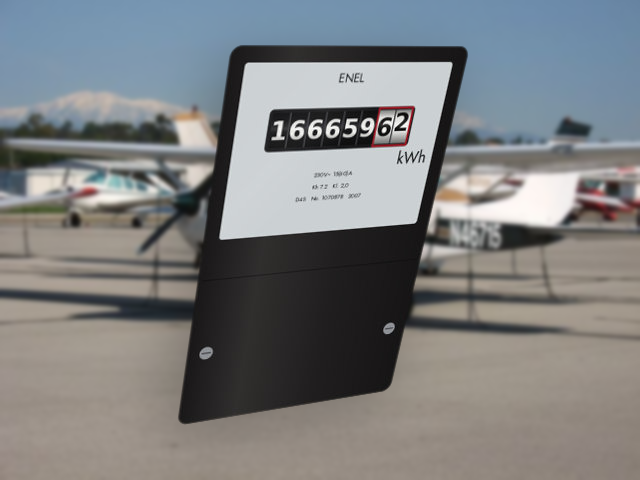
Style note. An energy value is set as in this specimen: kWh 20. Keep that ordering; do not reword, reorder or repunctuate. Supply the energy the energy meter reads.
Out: kWh 166659.62
